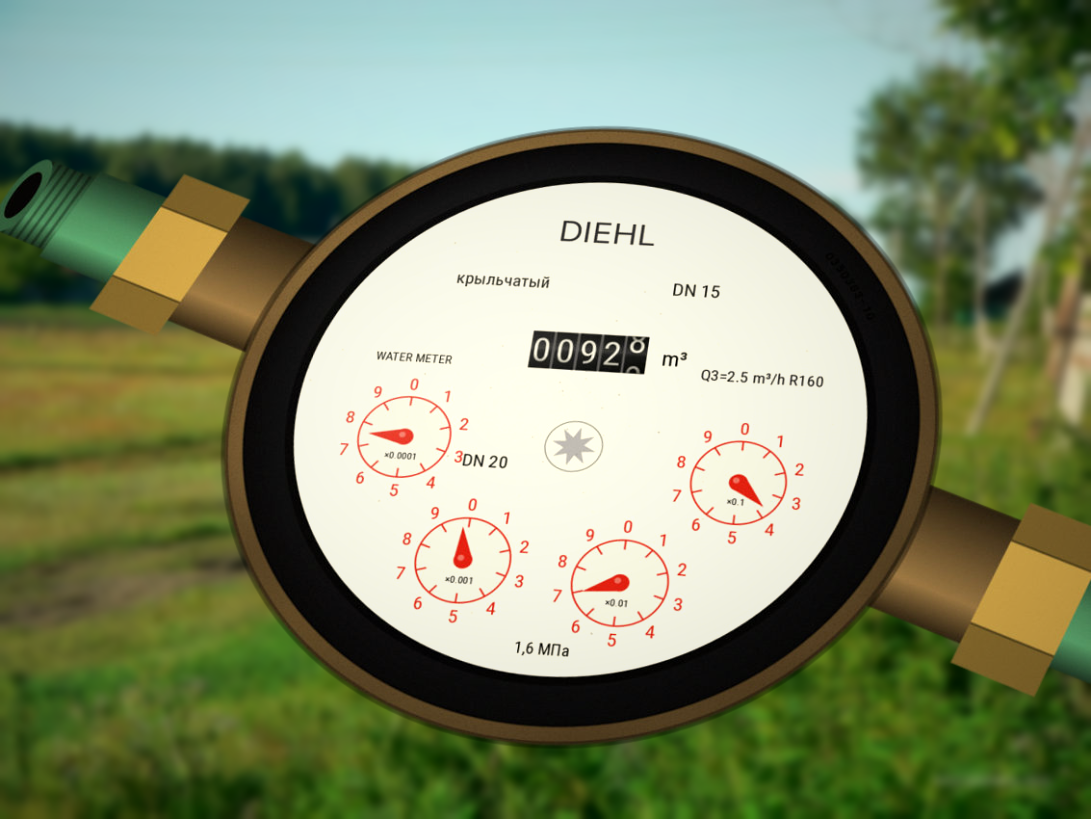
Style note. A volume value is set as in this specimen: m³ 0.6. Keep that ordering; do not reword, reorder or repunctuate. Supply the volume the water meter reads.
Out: m³ 928.3697
